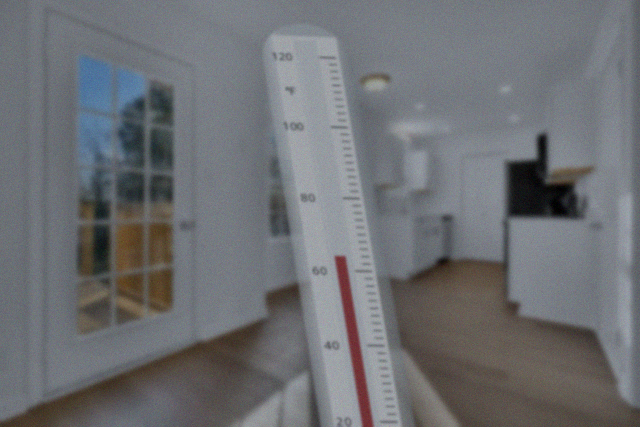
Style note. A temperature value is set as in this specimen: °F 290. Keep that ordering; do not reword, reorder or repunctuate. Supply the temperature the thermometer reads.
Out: °F 64
